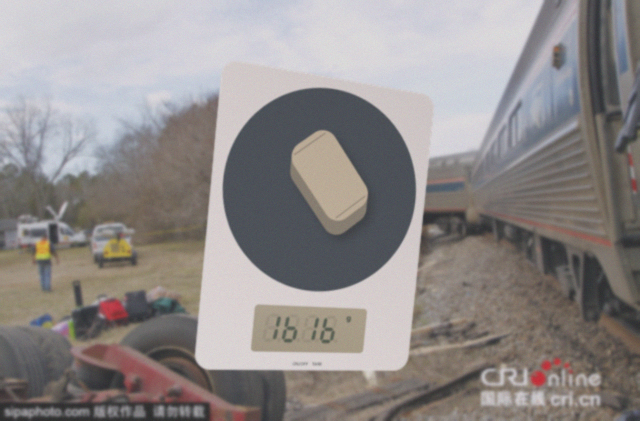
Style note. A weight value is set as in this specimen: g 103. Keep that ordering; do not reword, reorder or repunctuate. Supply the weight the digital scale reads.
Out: g 1616
